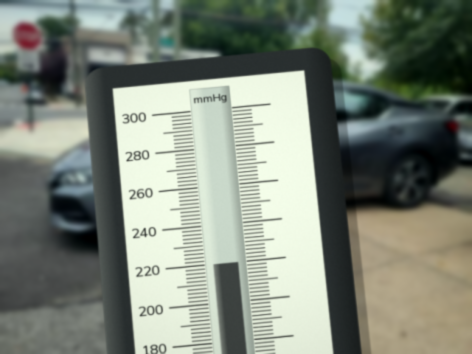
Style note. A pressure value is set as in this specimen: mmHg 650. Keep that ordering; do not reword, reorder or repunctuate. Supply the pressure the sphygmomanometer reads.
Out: mmHg 220
